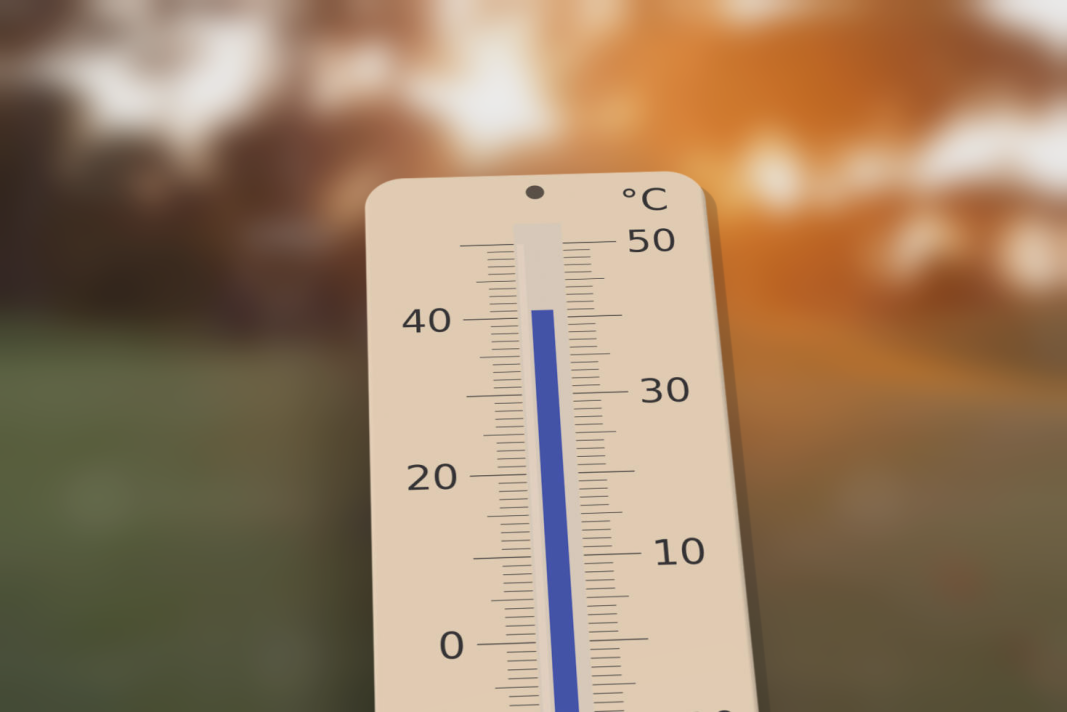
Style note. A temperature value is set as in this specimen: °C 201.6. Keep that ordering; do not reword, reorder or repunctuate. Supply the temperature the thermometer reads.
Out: °C 41
